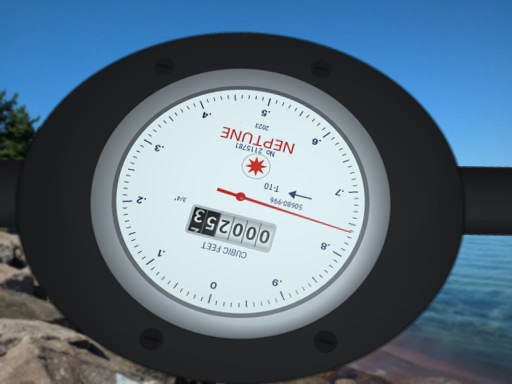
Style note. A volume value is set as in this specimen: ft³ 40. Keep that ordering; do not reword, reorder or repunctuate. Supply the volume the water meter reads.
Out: ft³ 252.76
